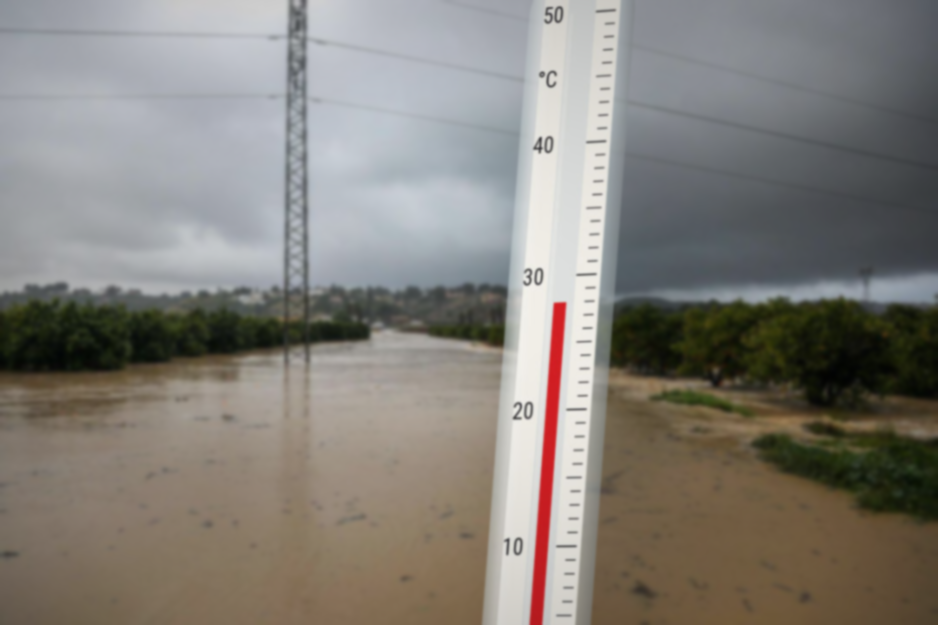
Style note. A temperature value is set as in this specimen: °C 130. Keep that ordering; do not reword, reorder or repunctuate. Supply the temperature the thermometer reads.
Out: °C 28
